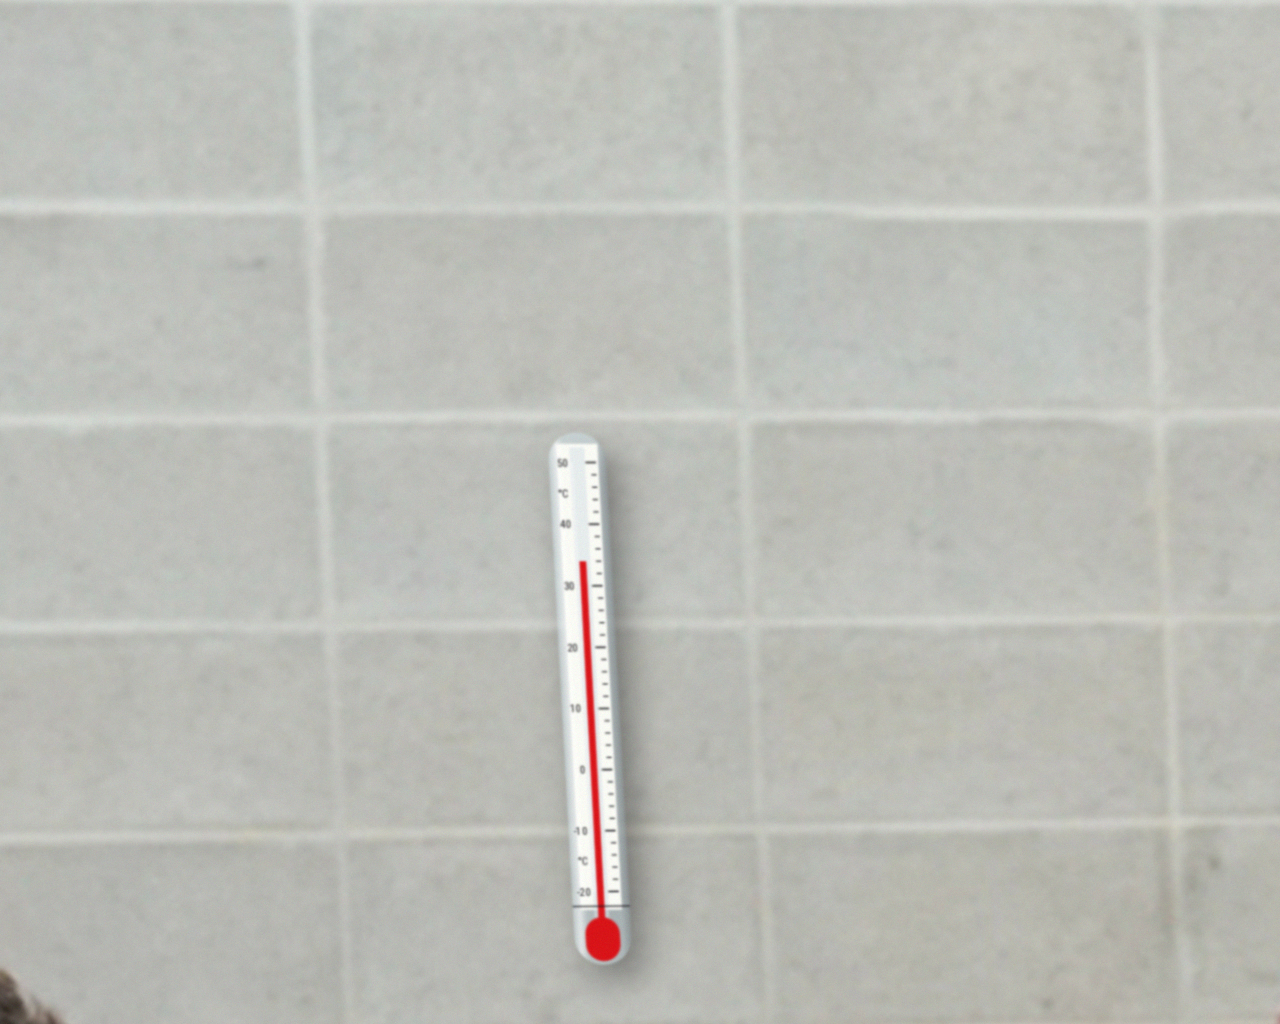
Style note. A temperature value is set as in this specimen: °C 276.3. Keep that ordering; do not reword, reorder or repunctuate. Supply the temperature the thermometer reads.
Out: °C 34
